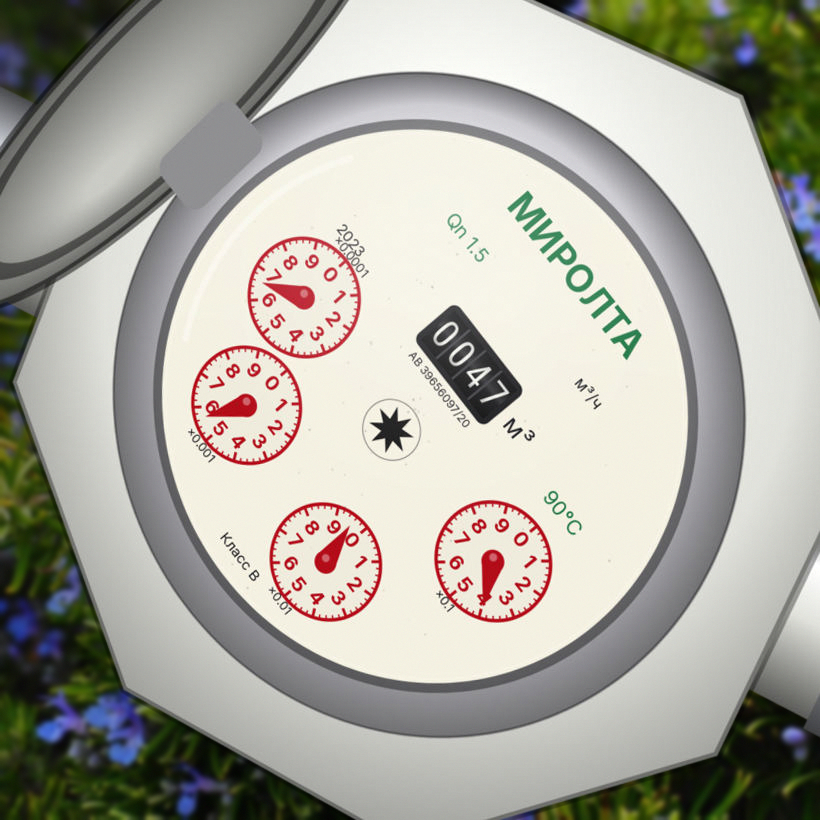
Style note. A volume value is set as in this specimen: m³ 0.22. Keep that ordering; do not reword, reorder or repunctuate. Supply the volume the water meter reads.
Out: m³ 47.3956
